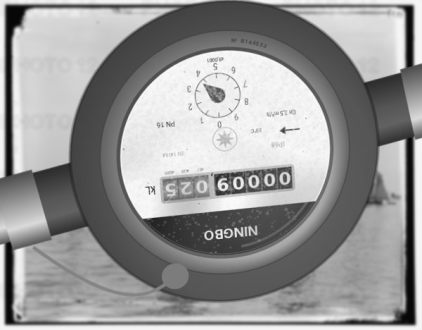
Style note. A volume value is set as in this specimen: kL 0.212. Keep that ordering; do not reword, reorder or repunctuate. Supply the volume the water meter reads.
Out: kL 9.0253
